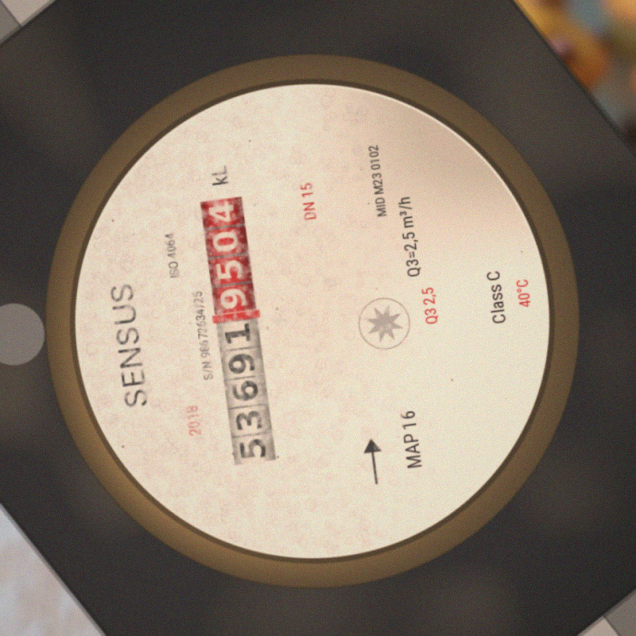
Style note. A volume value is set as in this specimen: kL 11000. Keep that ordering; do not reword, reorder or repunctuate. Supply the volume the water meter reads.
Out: kL 53691.9504
